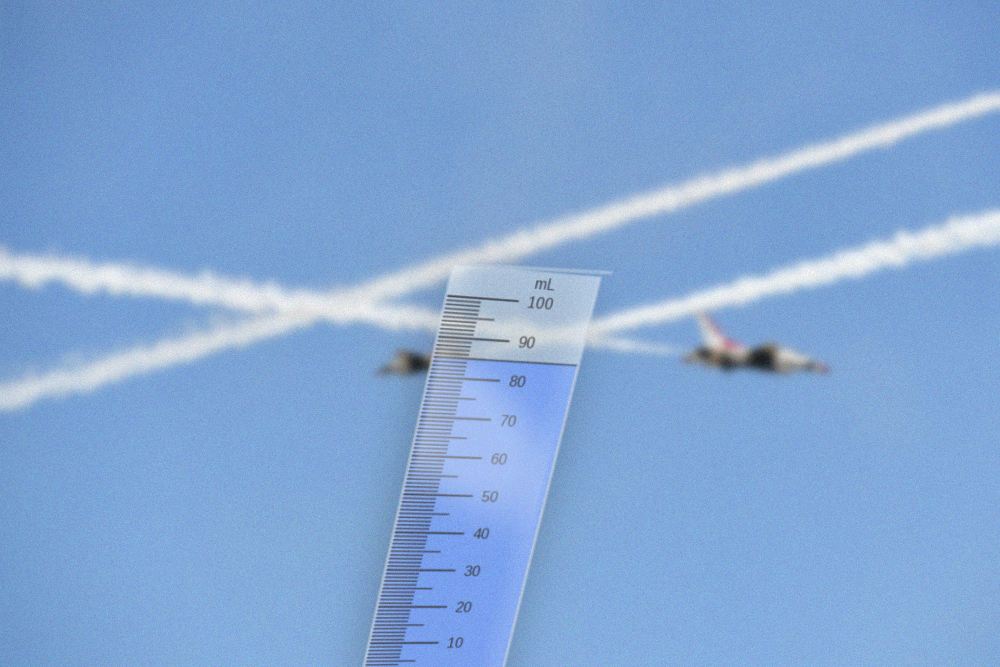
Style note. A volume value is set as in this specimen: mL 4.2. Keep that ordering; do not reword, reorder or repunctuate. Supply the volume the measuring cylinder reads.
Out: mL 85
